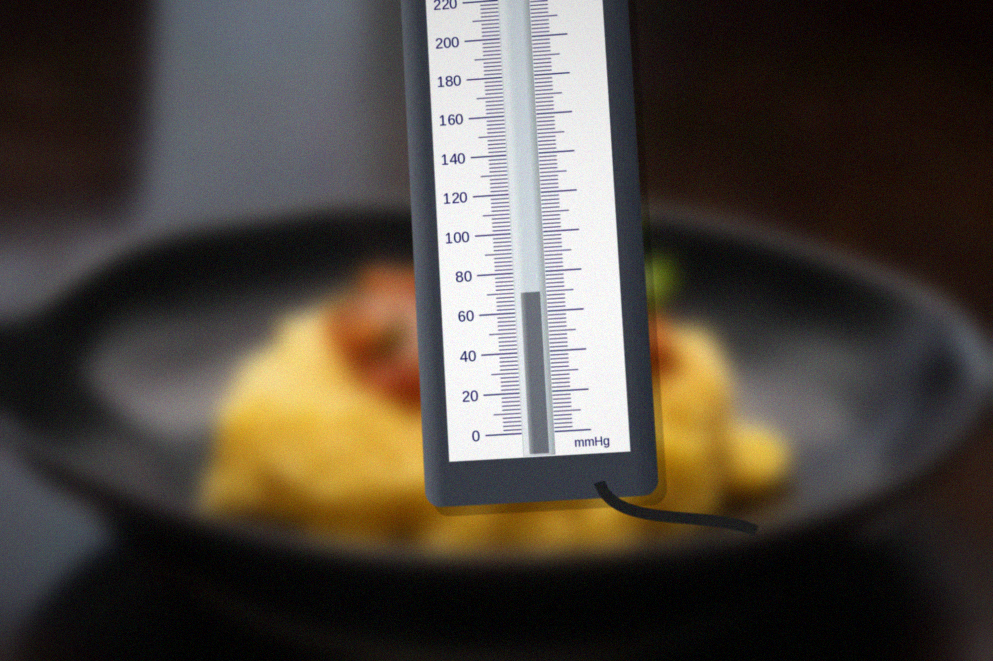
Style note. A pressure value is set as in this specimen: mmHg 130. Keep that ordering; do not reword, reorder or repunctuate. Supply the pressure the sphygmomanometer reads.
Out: mmHg 70
